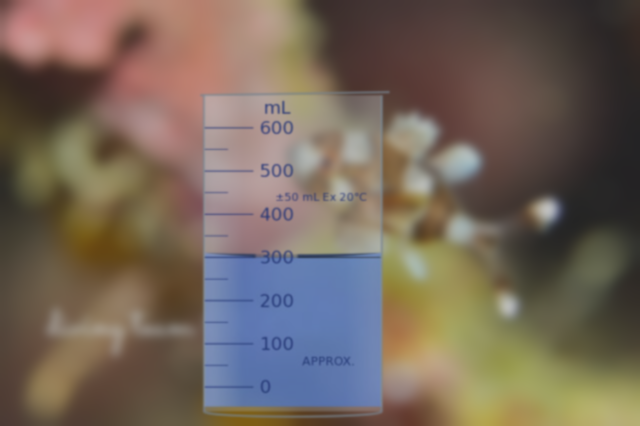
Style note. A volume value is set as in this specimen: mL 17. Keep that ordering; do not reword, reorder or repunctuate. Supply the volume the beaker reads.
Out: mL 300
